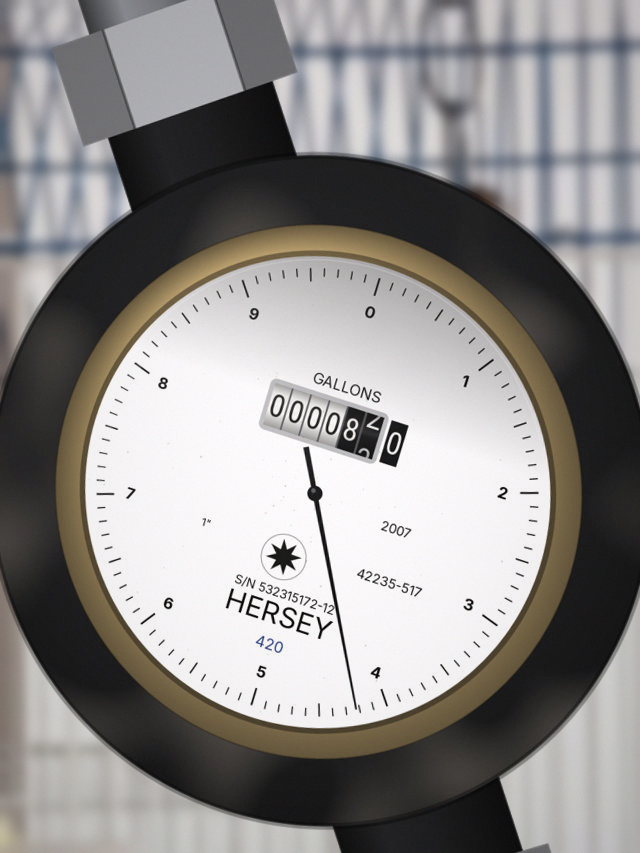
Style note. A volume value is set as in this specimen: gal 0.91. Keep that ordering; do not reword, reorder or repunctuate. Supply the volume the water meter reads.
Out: gal 824.2
